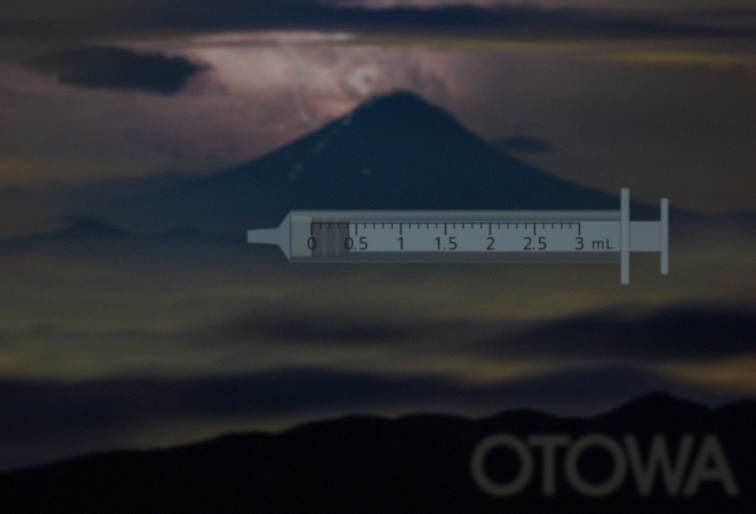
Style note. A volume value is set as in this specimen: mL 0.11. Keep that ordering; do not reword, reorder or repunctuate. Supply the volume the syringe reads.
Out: mL 0
